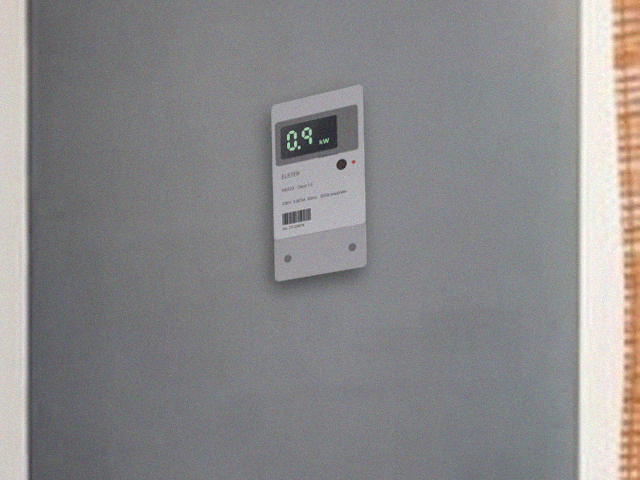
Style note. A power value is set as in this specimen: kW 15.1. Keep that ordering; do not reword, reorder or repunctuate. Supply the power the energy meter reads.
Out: kW 0.9
